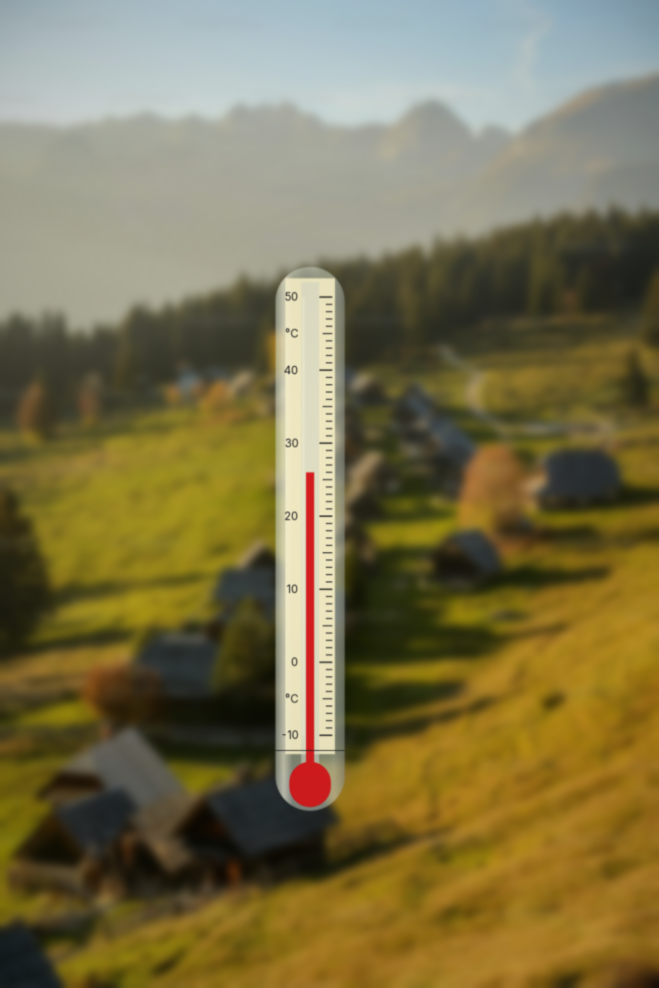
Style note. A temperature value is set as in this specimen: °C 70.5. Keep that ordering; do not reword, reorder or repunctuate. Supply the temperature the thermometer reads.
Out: °C 26
